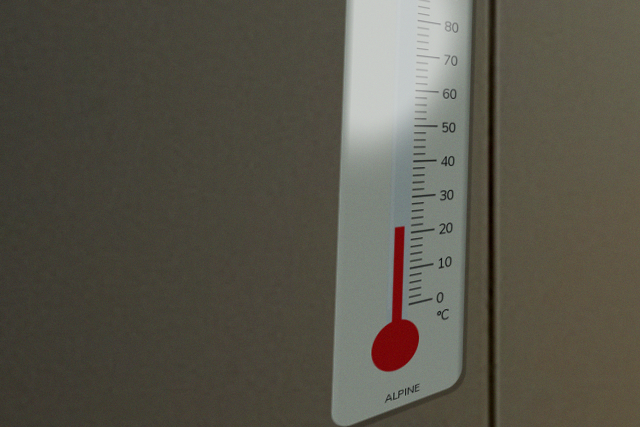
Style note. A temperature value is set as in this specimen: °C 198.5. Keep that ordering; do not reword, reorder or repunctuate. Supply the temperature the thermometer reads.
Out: °C 22
